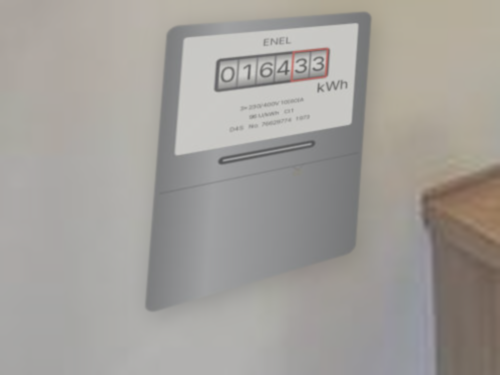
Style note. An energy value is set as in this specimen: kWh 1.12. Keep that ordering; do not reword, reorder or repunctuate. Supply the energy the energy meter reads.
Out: kWh 164.33
